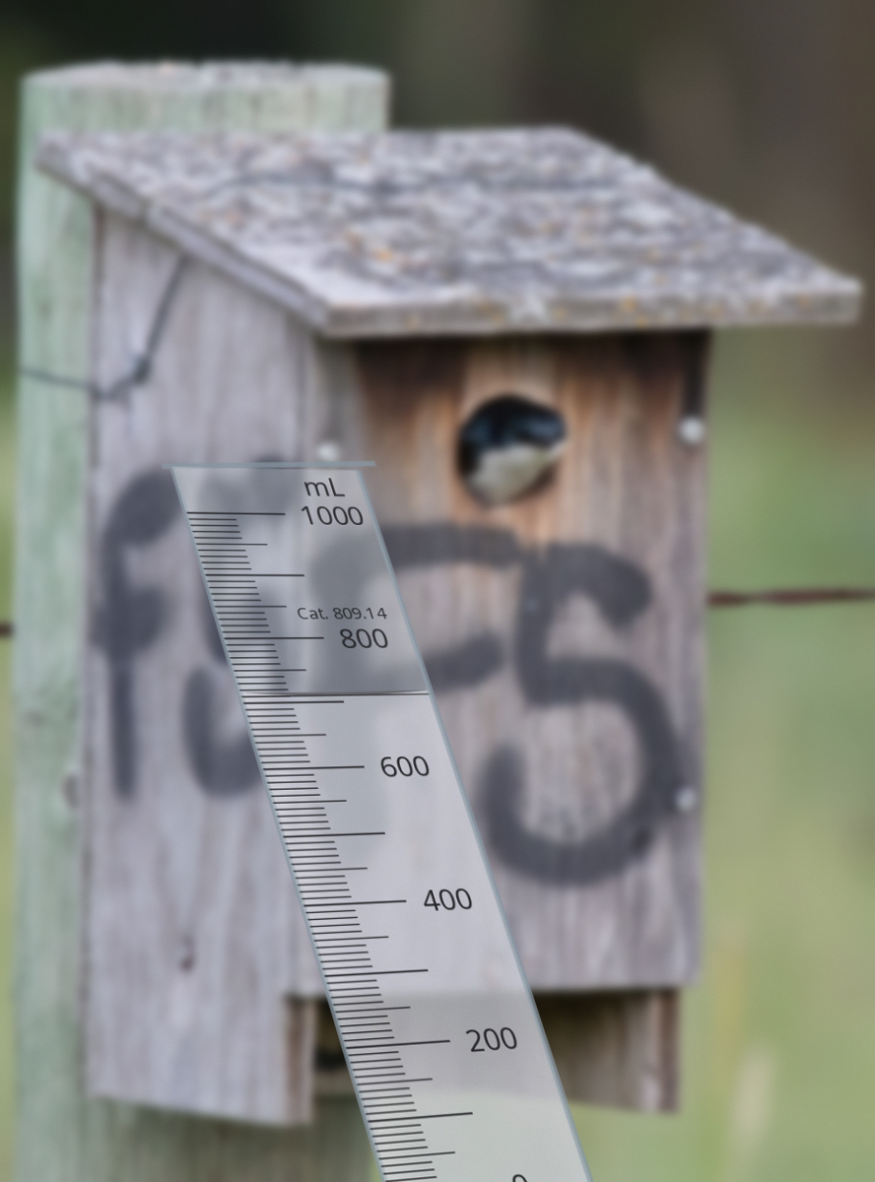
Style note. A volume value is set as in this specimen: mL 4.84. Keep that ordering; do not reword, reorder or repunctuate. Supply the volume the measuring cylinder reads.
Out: mL 710
